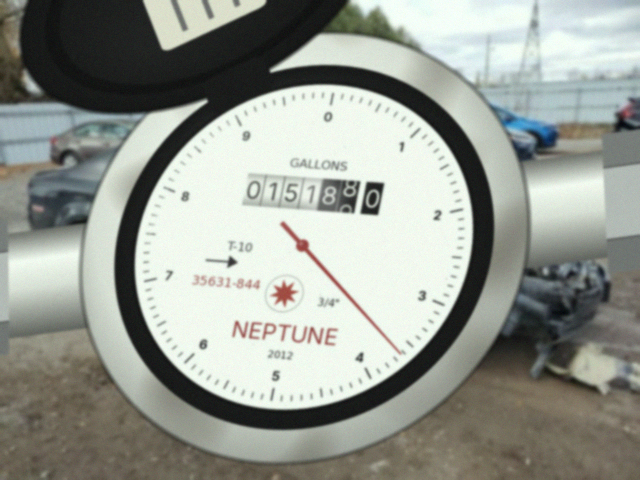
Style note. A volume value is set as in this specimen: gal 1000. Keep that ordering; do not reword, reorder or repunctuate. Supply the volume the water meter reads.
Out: gal 151883.6
